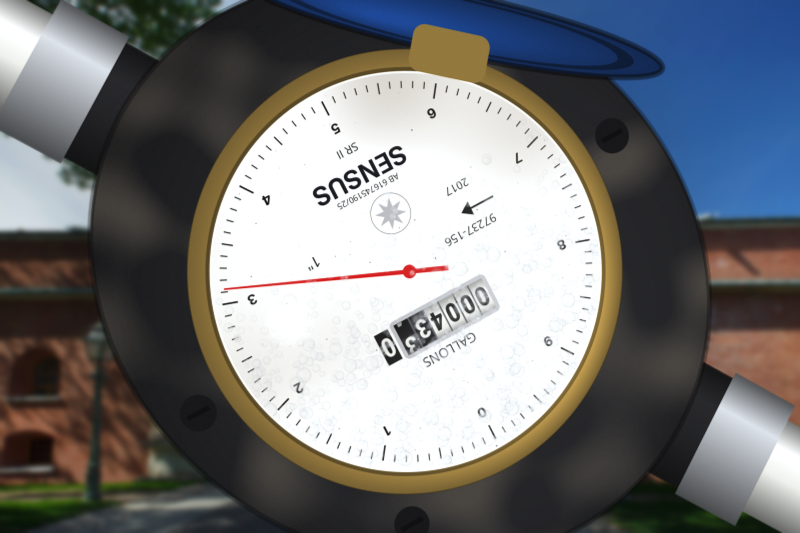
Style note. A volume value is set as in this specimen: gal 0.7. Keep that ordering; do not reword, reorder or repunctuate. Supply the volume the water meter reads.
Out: gal 4333.1
